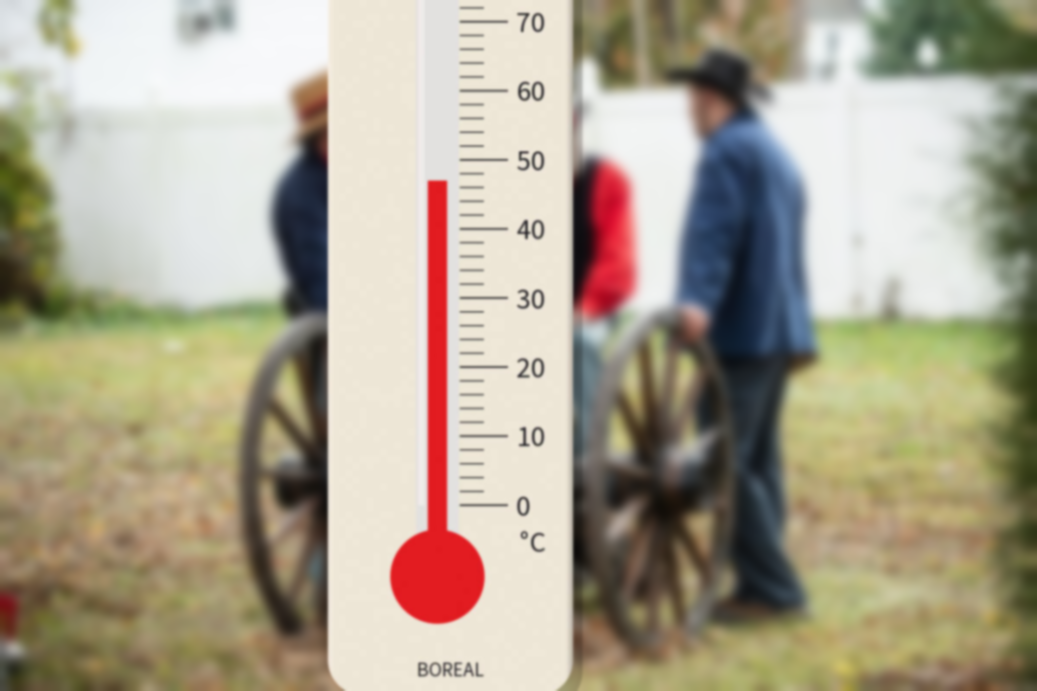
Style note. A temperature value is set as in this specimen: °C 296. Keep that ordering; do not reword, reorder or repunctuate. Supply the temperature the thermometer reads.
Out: °C 47
